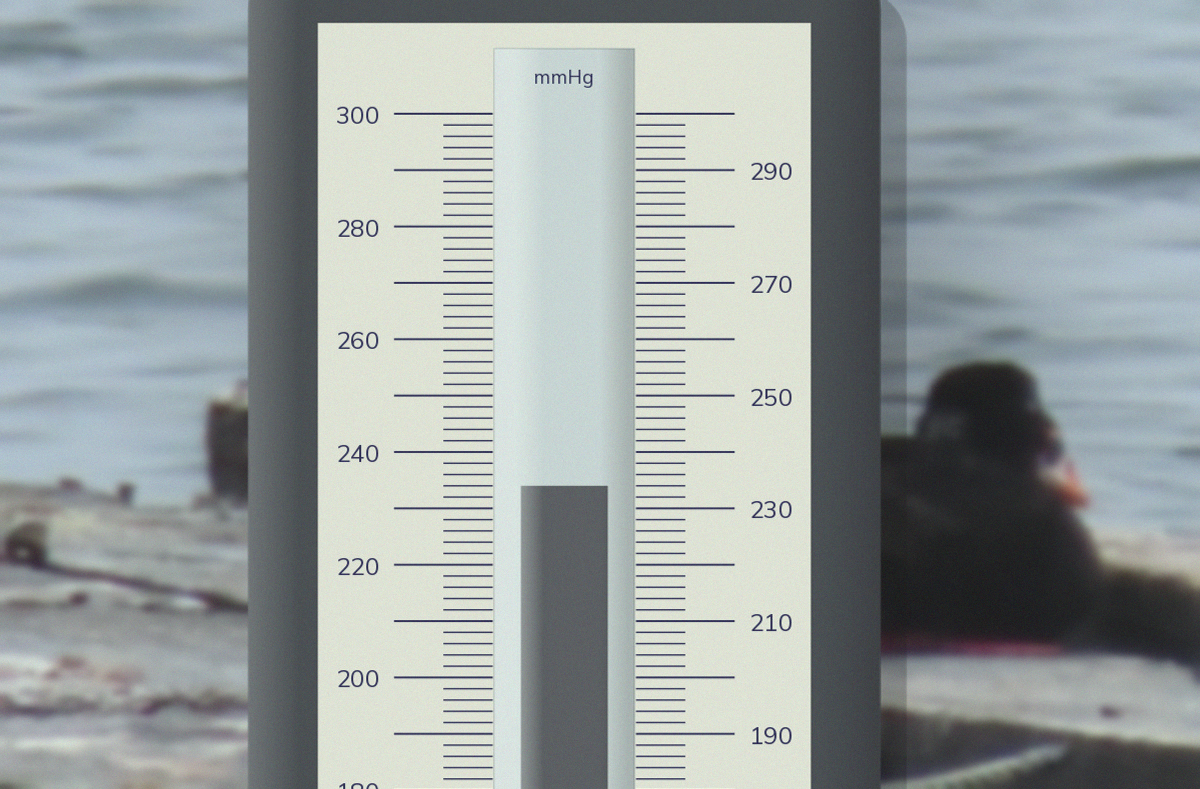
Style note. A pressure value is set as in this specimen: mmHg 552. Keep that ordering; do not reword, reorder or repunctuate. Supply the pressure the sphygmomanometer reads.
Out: mmHg 234
